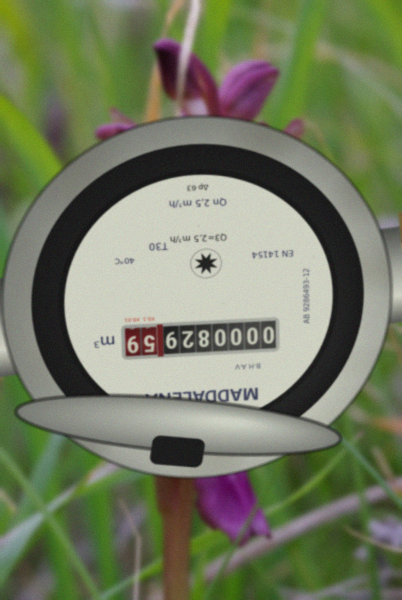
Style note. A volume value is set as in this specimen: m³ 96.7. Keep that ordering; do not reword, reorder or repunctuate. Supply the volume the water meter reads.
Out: m³ 829.59
